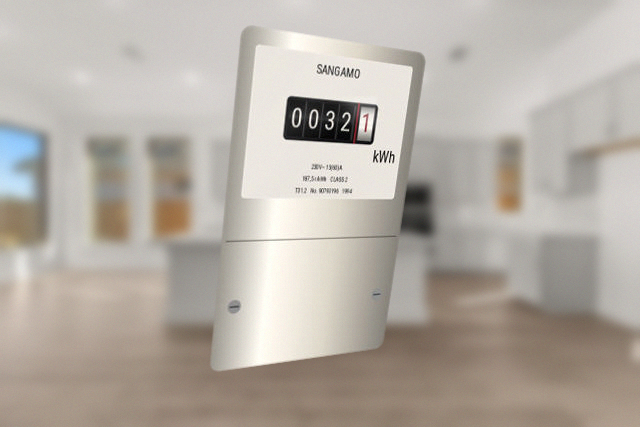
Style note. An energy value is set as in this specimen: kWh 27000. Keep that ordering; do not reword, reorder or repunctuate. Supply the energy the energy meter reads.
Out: kWh 32.1
